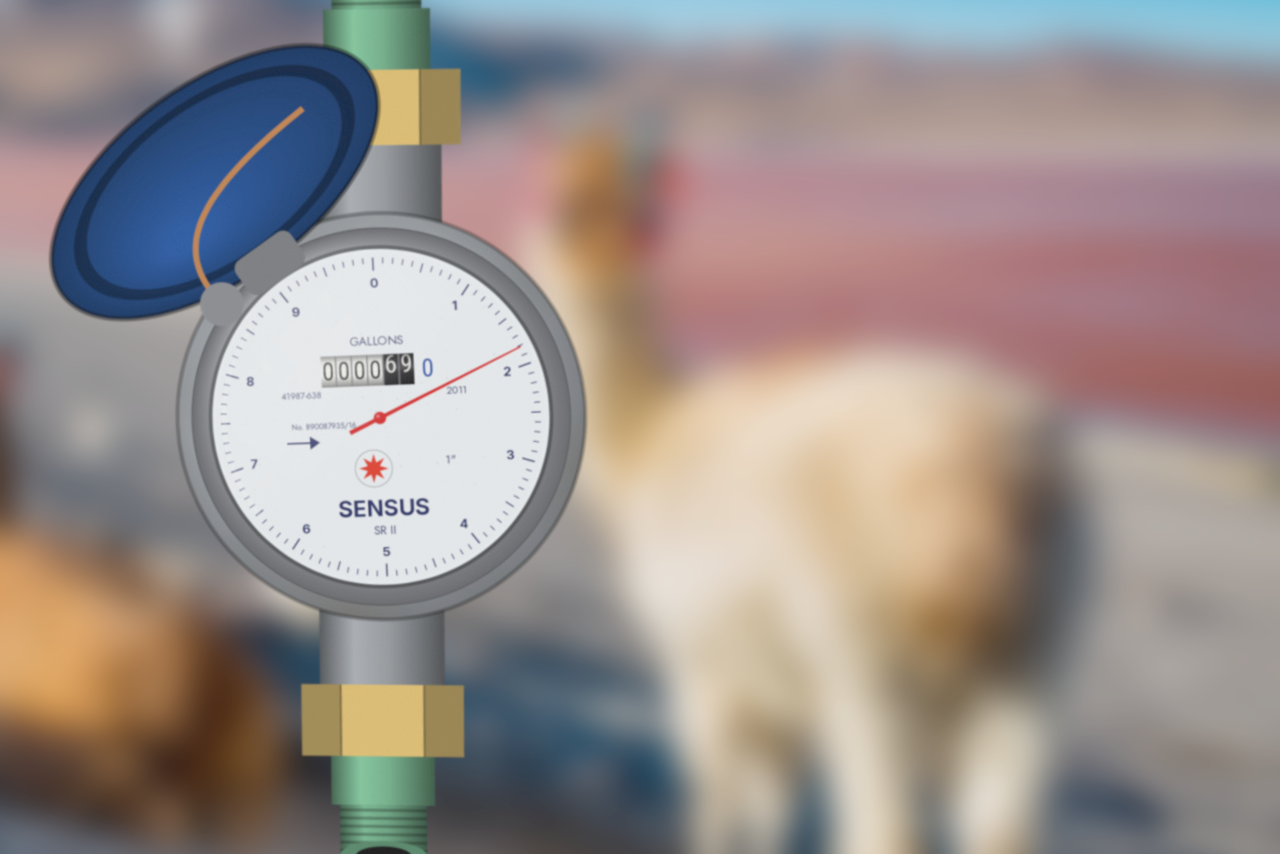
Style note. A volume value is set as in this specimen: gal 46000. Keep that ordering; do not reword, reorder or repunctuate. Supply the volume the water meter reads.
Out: gal 691.8
